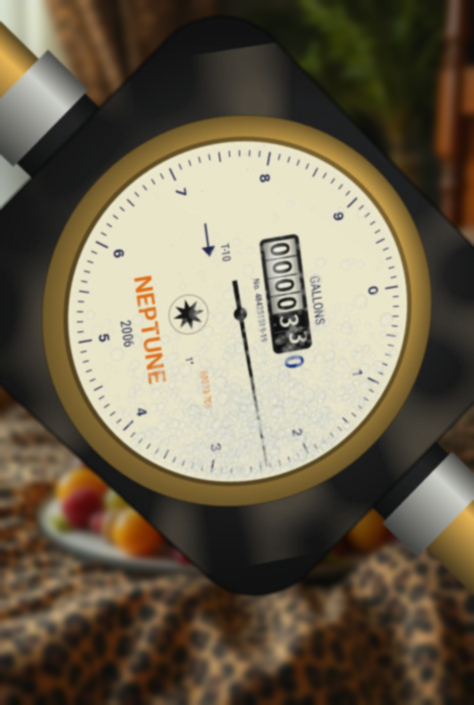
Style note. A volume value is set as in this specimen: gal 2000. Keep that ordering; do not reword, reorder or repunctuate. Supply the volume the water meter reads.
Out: gal 332.4
